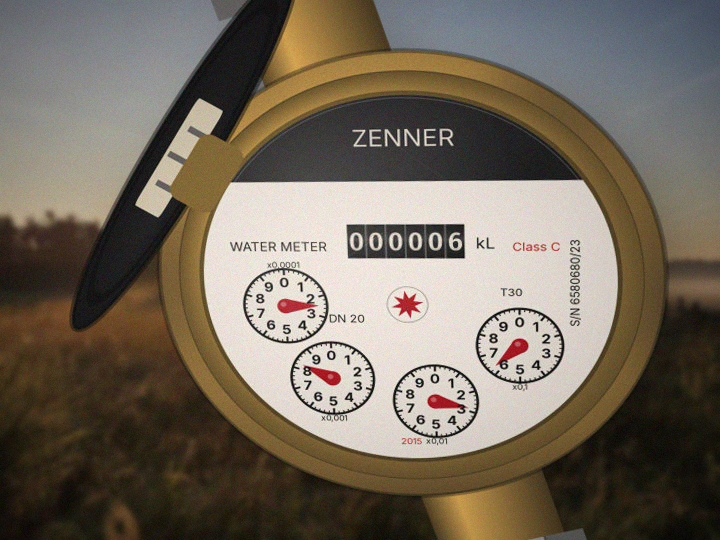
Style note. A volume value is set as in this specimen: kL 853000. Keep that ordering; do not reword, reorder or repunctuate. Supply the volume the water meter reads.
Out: kL 6.6282
